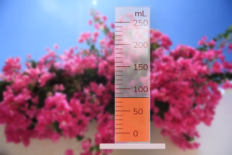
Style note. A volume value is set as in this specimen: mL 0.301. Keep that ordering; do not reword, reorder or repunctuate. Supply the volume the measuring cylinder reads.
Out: mL 80
